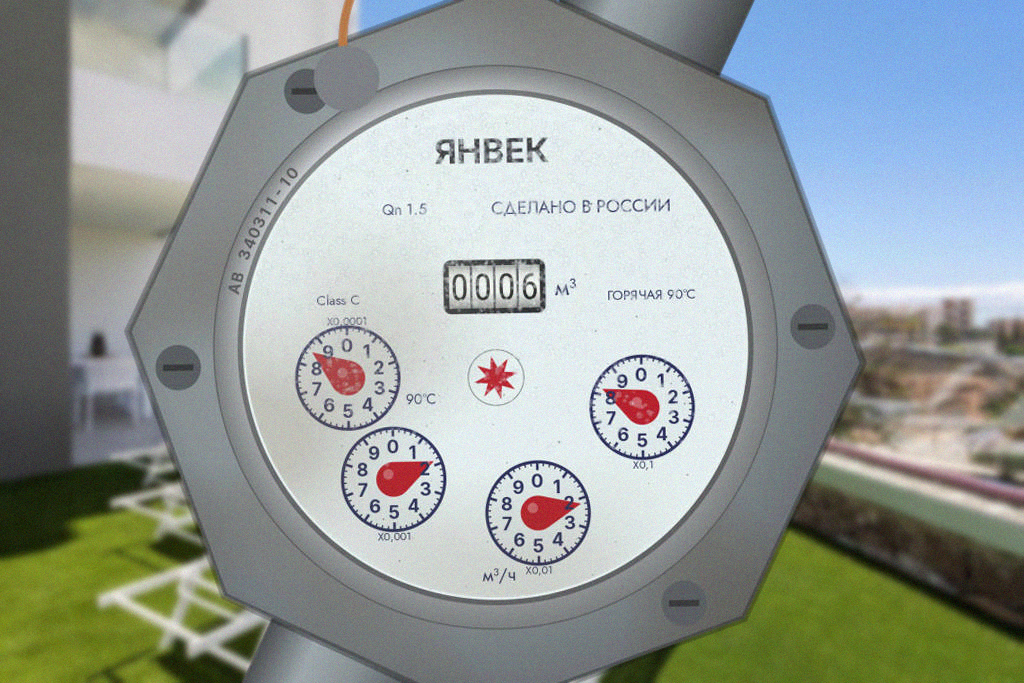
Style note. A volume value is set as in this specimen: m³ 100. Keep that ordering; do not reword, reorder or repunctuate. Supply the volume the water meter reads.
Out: m³ 6.8218
